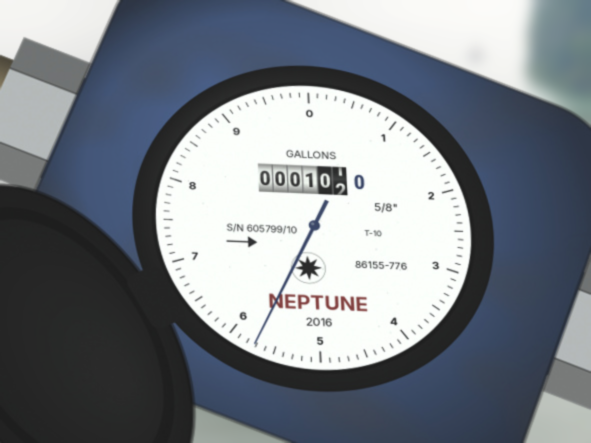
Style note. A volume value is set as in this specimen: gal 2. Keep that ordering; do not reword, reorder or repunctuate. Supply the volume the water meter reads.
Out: gal 1015.7
